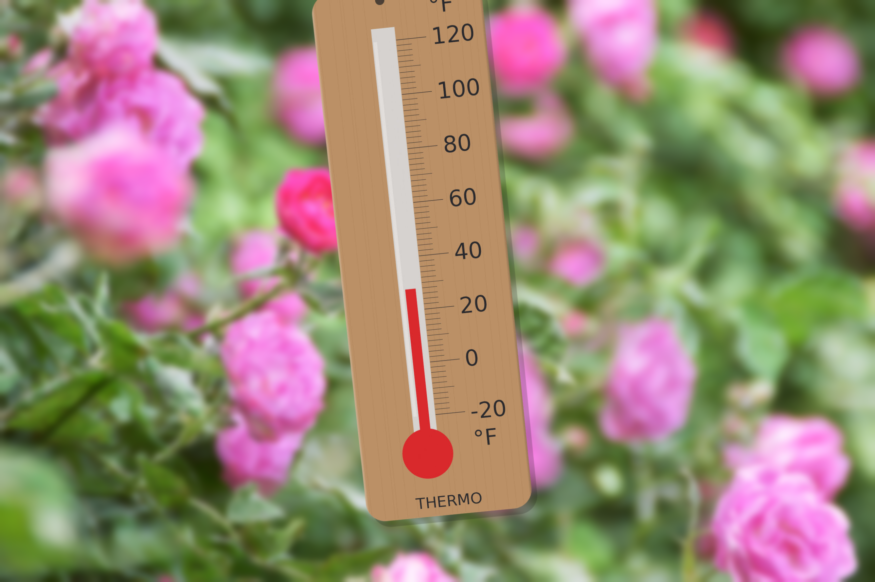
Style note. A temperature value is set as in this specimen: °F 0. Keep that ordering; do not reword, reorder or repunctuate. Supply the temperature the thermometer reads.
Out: °F 28
